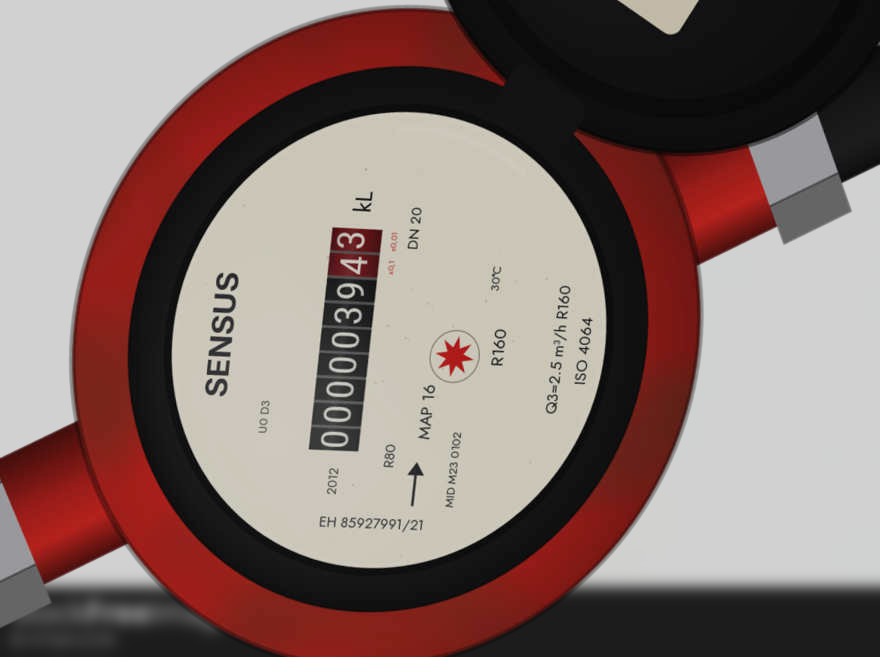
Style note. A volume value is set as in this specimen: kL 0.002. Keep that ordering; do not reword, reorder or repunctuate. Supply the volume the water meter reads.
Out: kL 39.43
